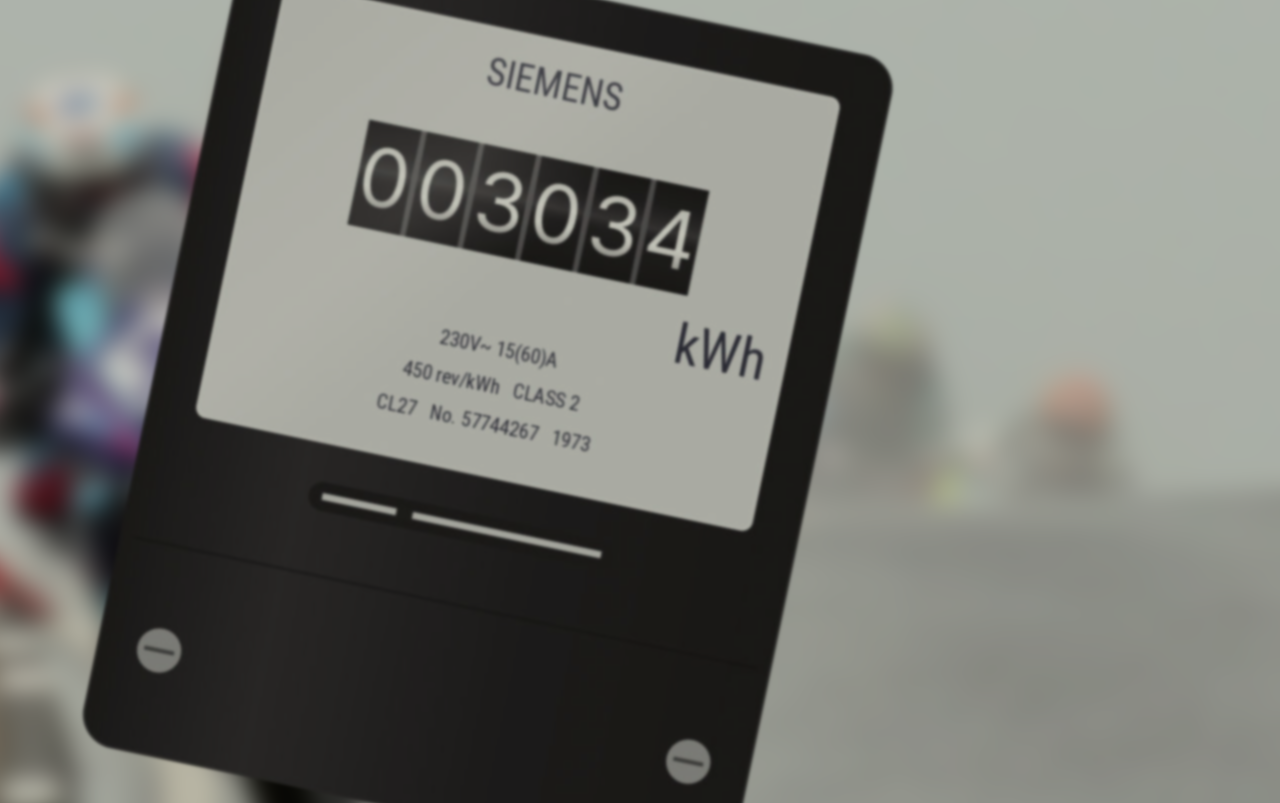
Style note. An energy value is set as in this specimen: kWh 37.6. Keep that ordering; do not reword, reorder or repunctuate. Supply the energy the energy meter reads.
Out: kWh 3034
